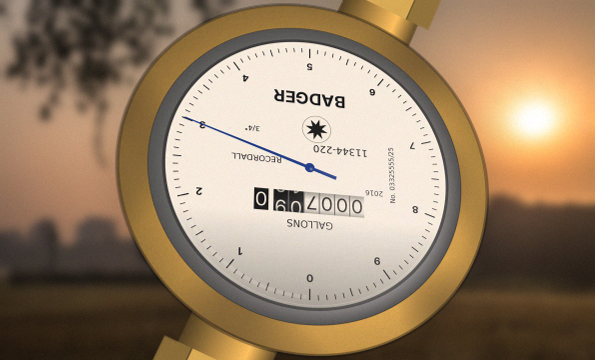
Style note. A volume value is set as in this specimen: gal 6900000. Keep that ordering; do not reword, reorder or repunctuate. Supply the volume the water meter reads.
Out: gal 7093.0
